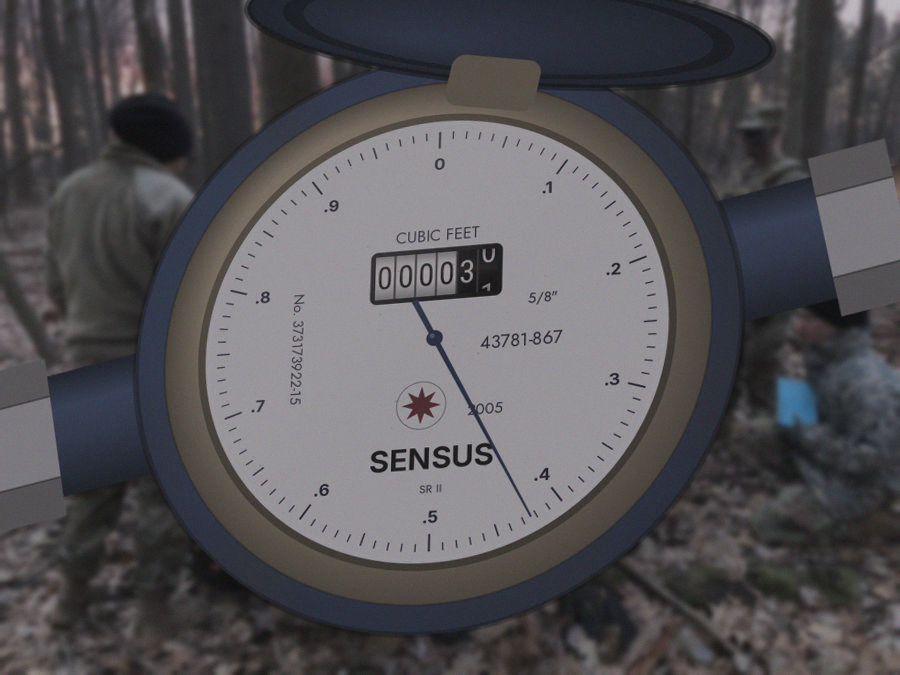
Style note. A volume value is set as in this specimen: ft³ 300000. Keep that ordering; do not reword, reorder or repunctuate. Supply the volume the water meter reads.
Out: ft³ 30.42
